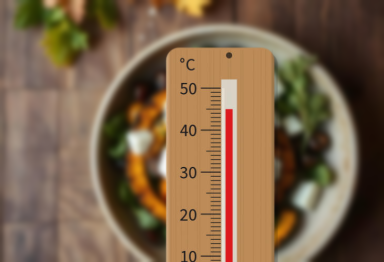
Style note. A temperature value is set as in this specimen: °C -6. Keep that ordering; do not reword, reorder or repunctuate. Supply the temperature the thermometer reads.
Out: °C 45
